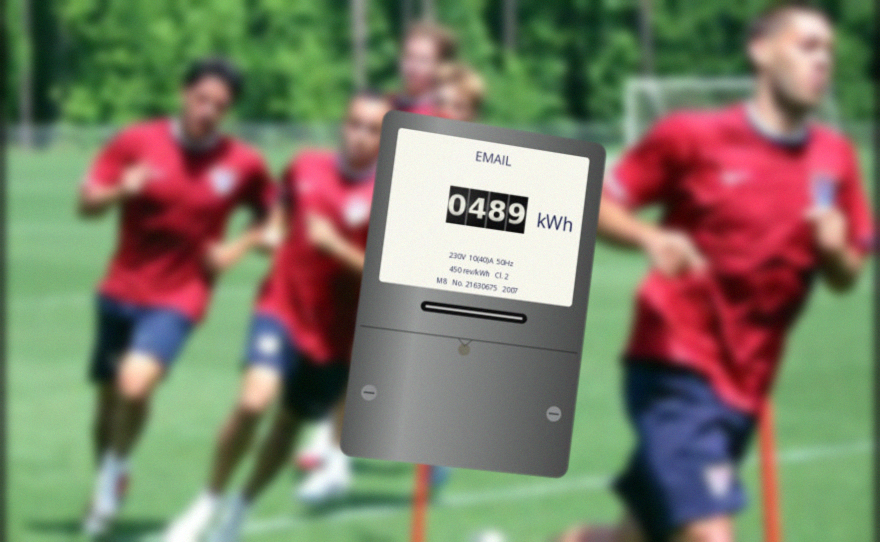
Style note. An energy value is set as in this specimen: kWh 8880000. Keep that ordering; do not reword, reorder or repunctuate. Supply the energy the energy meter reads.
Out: kWh 489
